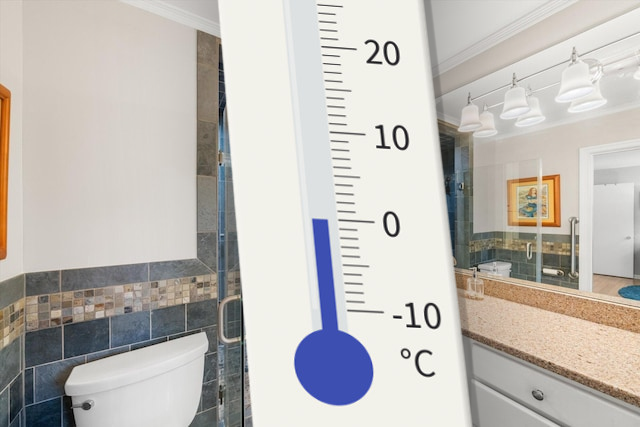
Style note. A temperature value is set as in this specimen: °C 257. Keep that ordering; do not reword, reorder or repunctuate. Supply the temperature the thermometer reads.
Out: °C 0
